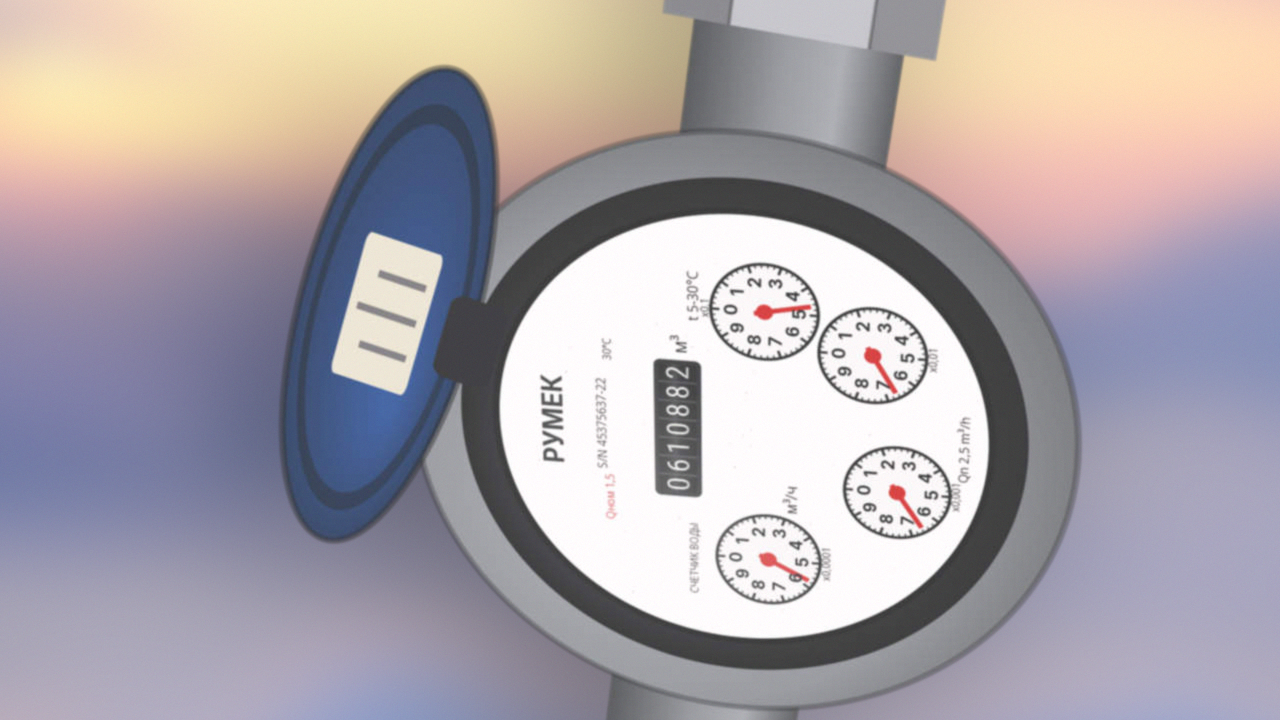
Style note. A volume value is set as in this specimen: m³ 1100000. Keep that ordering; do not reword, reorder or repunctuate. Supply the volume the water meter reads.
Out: m³ 610882.4665
